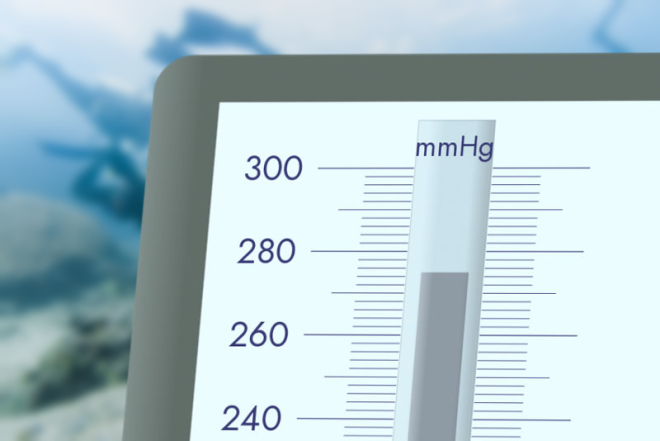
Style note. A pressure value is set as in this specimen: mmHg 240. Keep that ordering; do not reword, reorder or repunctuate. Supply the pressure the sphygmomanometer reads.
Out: mmHg 275
